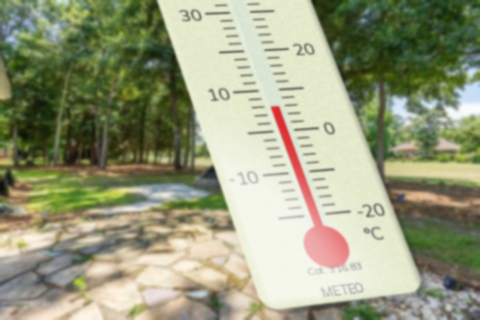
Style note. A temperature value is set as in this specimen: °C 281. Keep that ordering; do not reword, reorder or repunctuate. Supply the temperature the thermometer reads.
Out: °C 6
